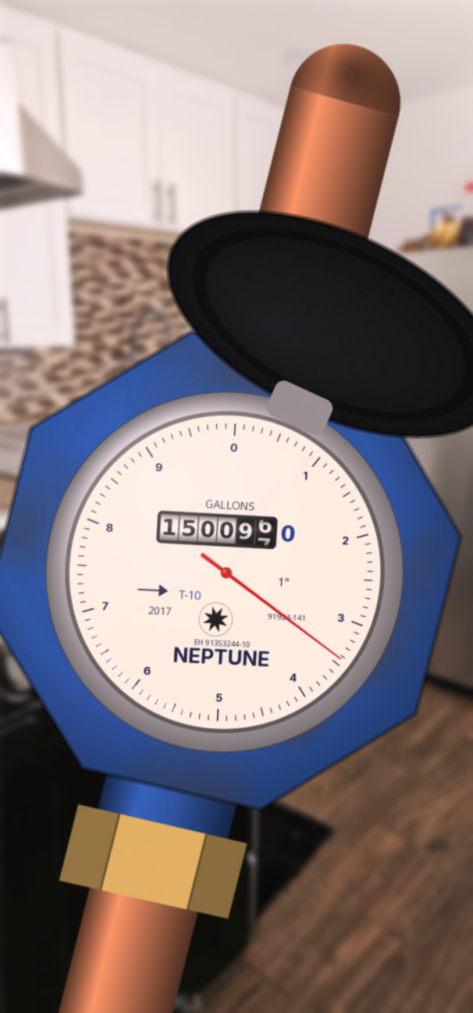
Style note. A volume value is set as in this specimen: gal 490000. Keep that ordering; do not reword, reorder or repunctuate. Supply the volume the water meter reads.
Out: gal 1500963.4
